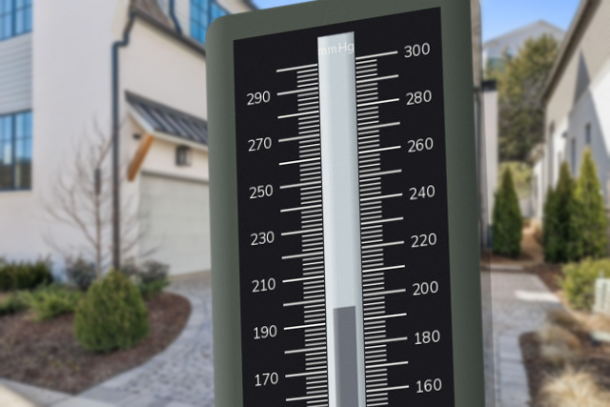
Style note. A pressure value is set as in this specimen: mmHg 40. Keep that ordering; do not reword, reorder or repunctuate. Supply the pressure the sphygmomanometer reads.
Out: mmHg 196
